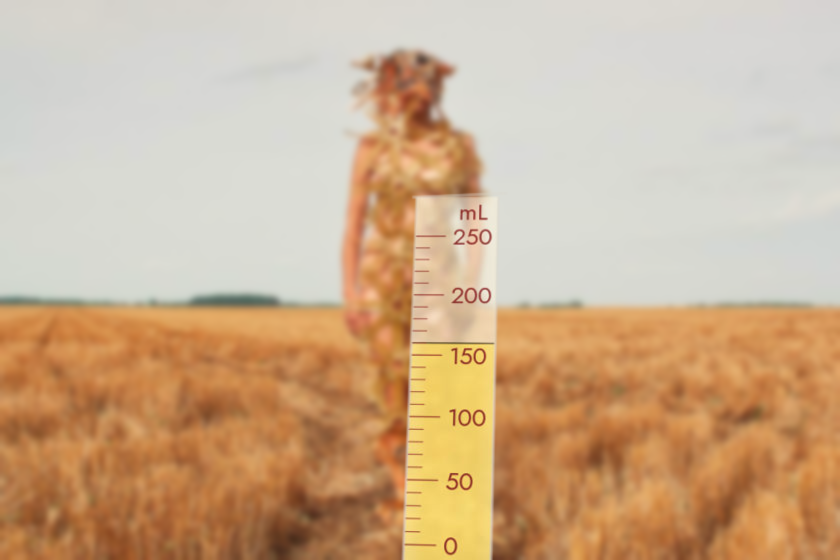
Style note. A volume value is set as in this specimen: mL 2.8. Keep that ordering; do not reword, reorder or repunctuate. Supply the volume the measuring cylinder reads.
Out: mL 160
